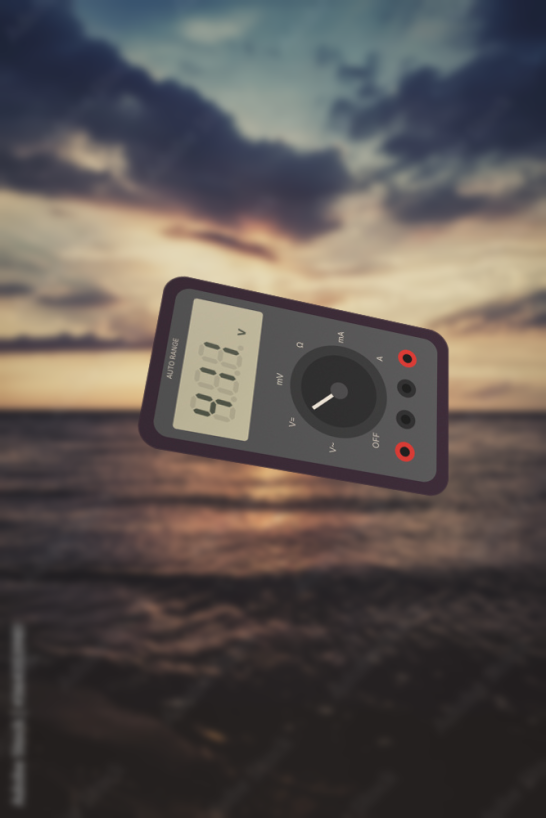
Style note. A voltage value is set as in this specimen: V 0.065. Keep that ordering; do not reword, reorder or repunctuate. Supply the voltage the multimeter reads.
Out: V 411
